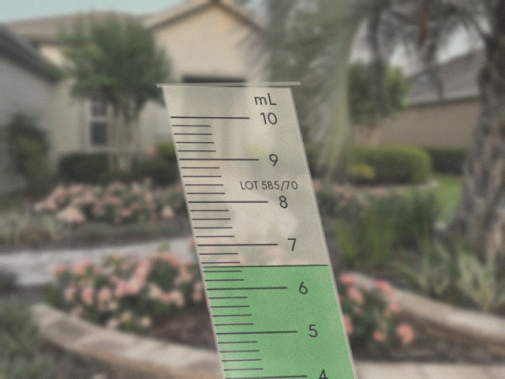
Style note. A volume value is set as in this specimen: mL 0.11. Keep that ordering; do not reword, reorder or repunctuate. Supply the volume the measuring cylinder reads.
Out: mL 6.5
